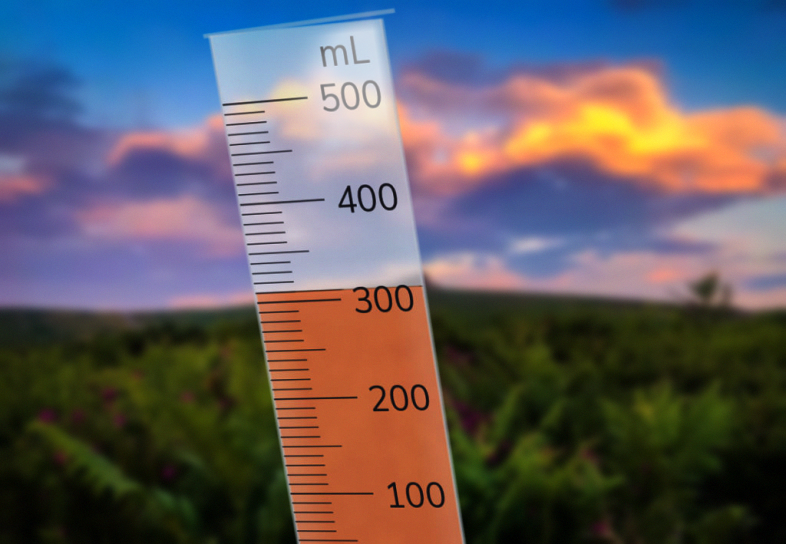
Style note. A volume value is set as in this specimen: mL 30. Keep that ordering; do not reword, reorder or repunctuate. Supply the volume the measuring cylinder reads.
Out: mL 310
